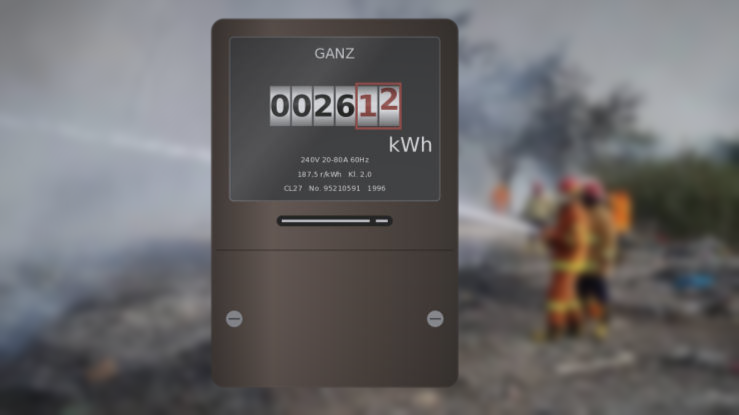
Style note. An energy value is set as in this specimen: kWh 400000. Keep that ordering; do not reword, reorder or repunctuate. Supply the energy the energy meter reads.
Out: kWh 26.12
